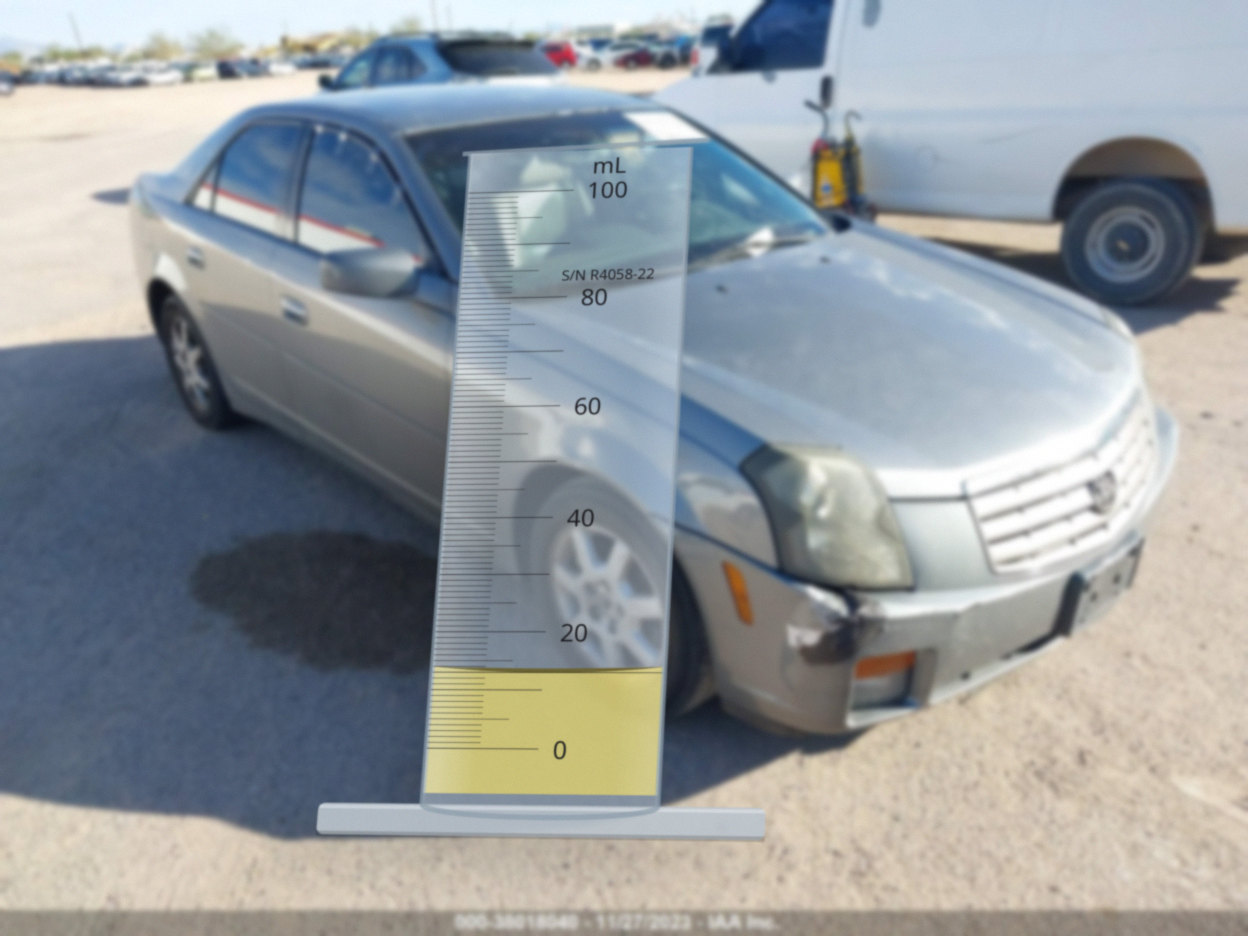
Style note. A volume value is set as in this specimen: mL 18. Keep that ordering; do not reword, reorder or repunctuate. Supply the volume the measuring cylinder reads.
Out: mL 13
